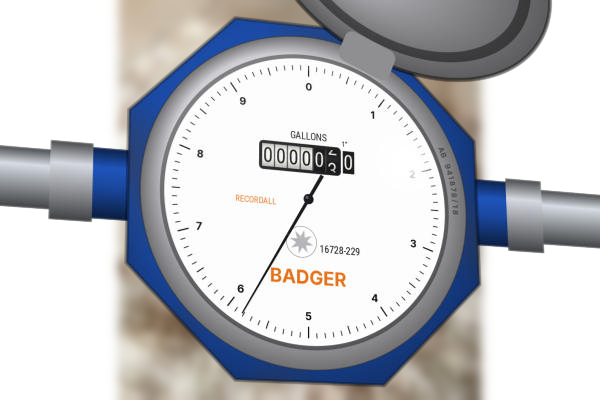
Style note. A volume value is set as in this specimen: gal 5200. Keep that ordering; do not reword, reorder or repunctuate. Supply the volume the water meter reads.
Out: gal 25.8
